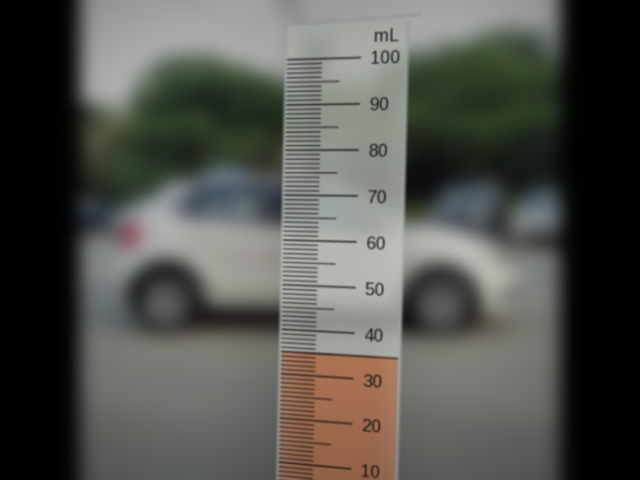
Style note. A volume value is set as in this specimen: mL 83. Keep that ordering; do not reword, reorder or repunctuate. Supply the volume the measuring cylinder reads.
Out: mL 35
